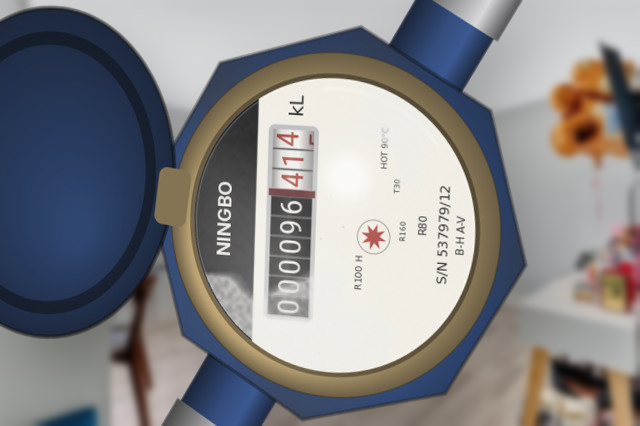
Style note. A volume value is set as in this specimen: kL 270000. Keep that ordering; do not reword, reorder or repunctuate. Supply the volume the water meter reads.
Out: kL 96.414
